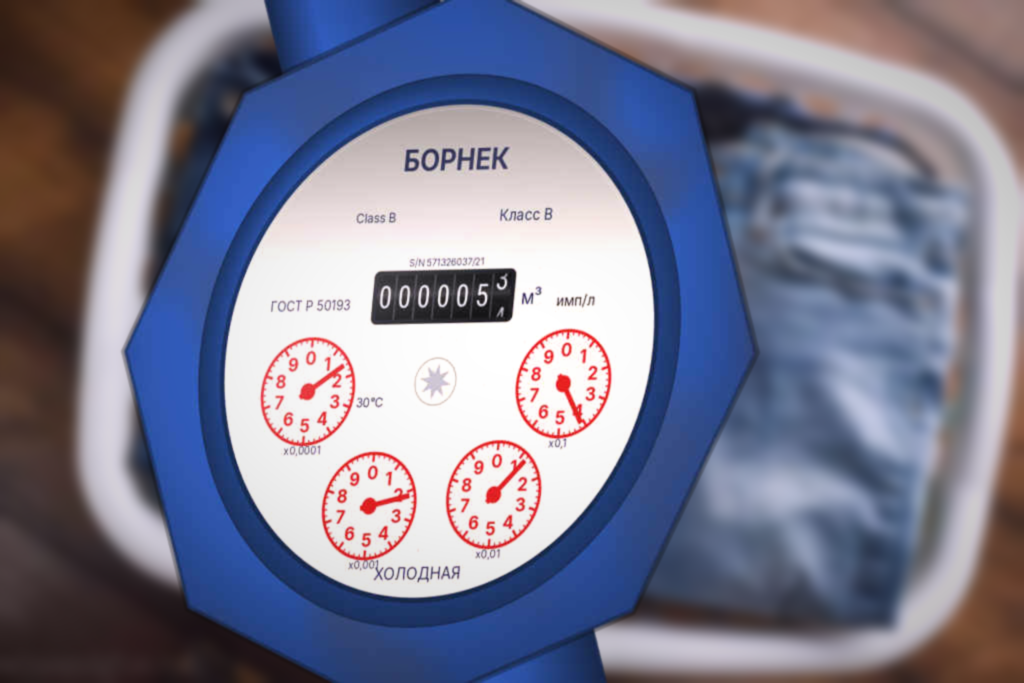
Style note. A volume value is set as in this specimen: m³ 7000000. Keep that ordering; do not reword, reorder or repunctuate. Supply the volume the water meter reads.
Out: m³ 53.4121
